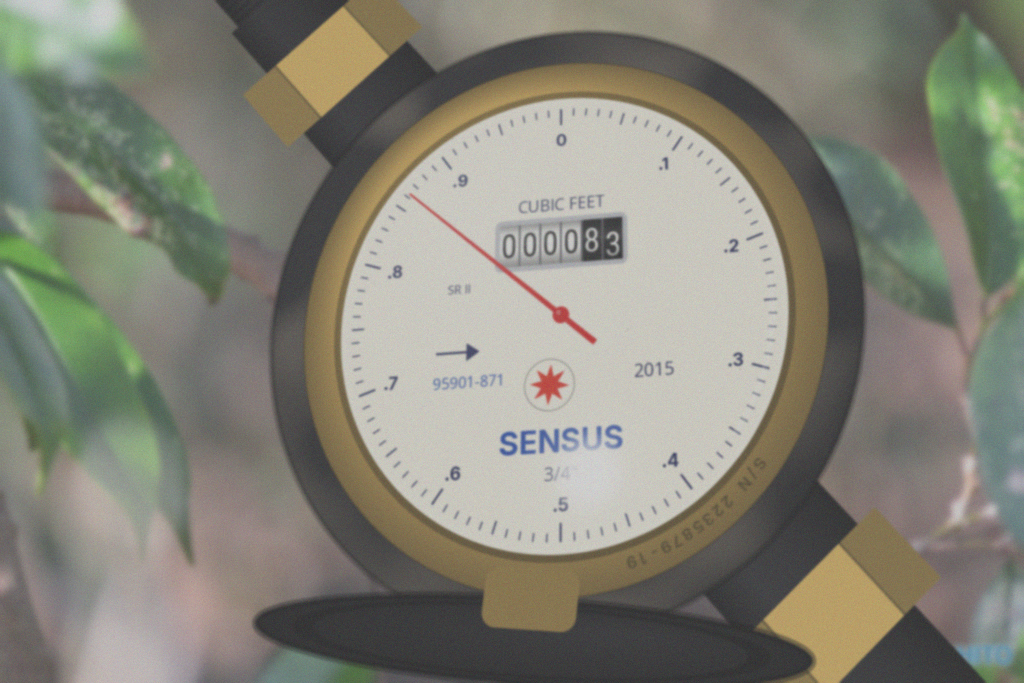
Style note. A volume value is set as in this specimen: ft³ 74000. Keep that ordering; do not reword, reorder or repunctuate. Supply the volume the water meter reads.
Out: ft³ 82.86
